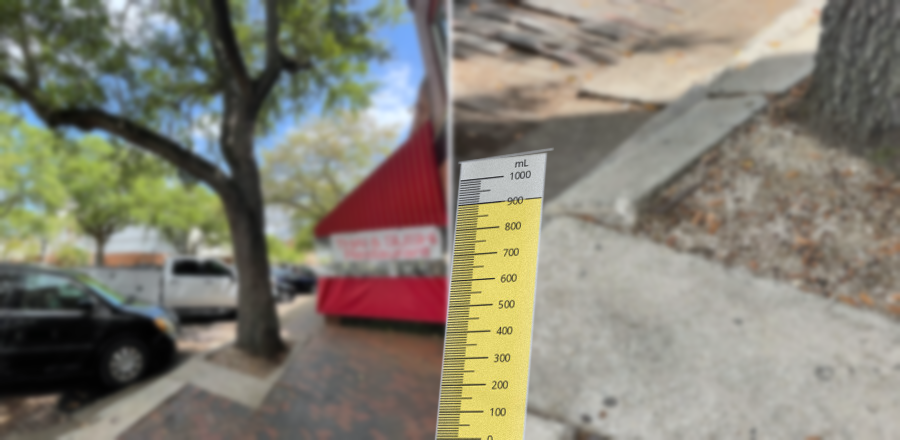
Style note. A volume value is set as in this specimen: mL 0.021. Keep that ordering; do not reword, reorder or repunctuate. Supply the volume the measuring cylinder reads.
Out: mL 900
